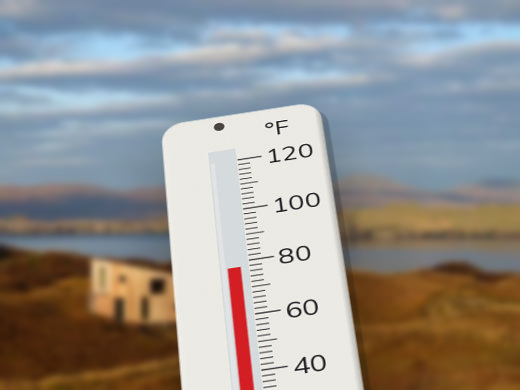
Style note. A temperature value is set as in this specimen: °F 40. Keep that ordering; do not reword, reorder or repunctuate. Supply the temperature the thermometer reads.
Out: °F 78
